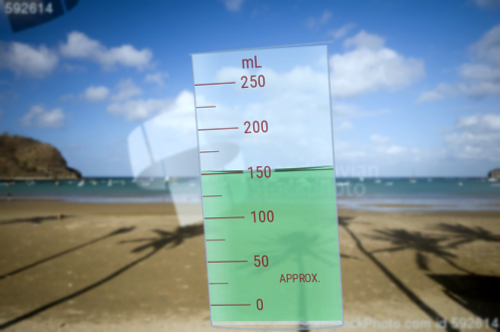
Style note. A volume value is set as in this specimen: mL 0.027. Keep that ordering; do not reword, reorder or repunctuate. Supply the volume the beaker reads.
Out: mL 150
